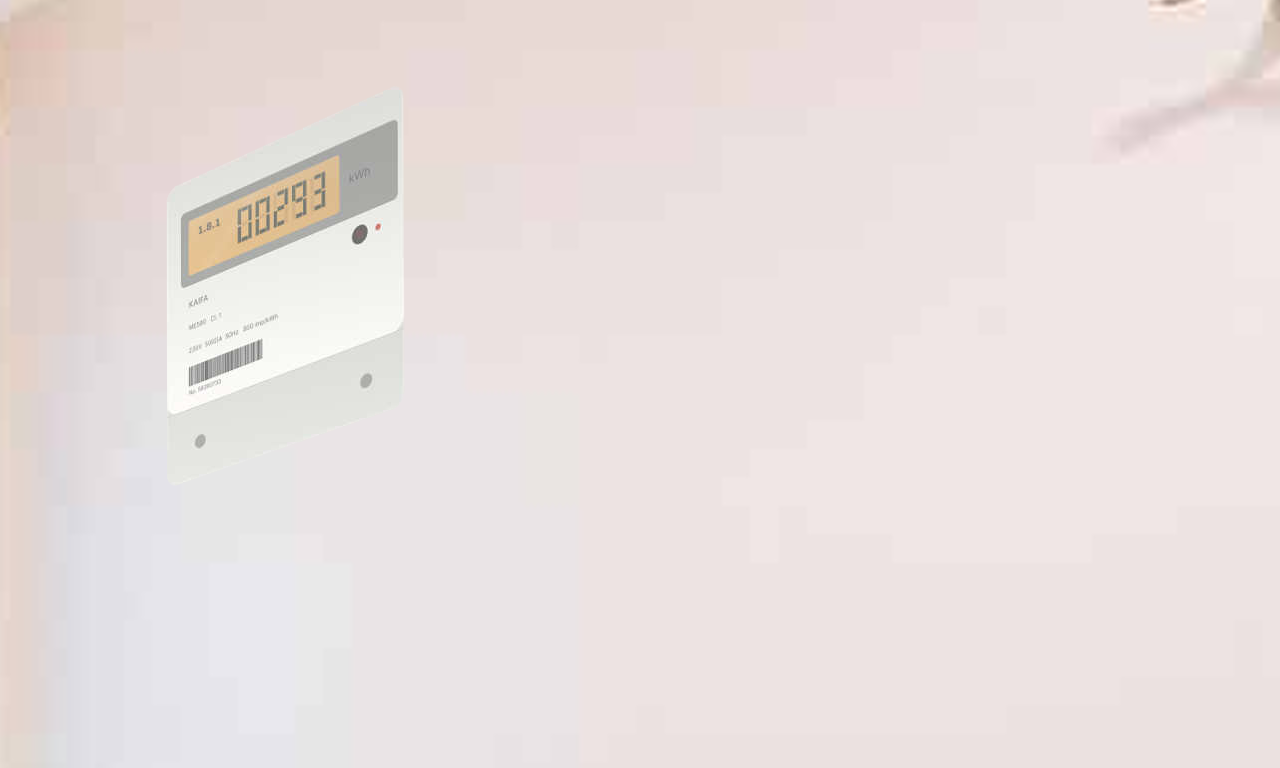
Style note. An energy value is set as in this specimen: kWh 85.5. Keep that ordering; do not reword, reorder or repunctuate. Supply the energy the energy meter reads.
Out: kWh 293
